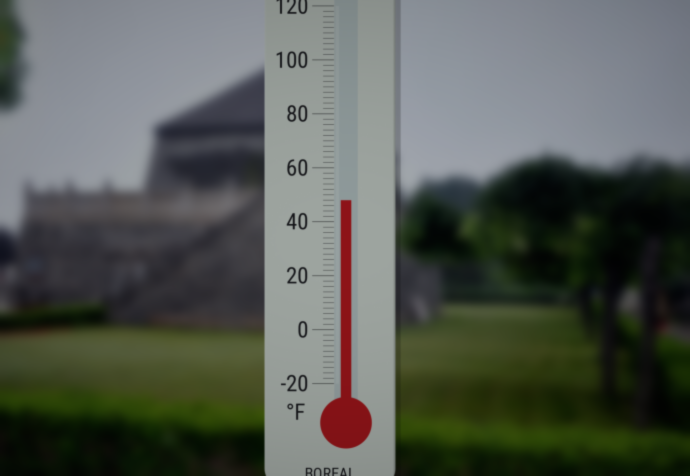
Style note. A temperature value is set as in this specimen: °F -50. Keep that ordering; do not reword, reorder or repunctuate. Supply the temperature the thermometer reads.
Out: °F 48
